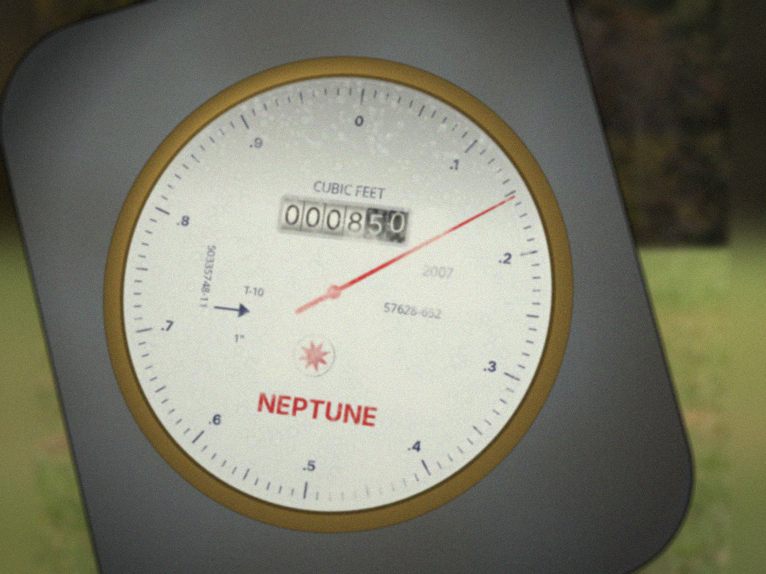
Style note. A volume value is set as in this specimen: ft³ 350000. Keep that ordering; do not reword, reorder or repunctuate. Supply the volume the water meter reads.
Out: ft³ 850.15
